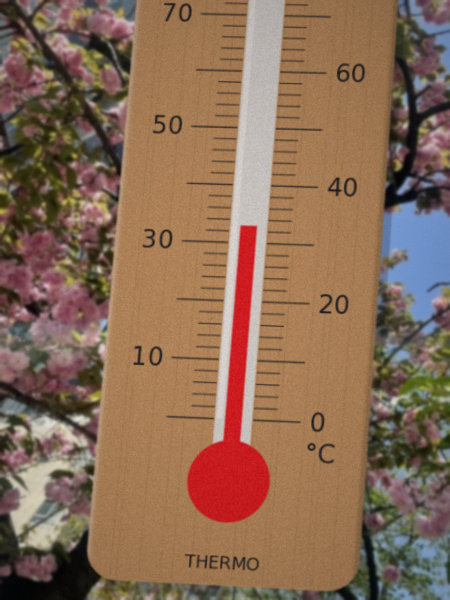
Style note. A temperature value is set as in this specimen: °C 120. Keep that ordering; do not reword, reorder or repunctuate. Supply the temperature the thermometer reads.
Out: °C 33
